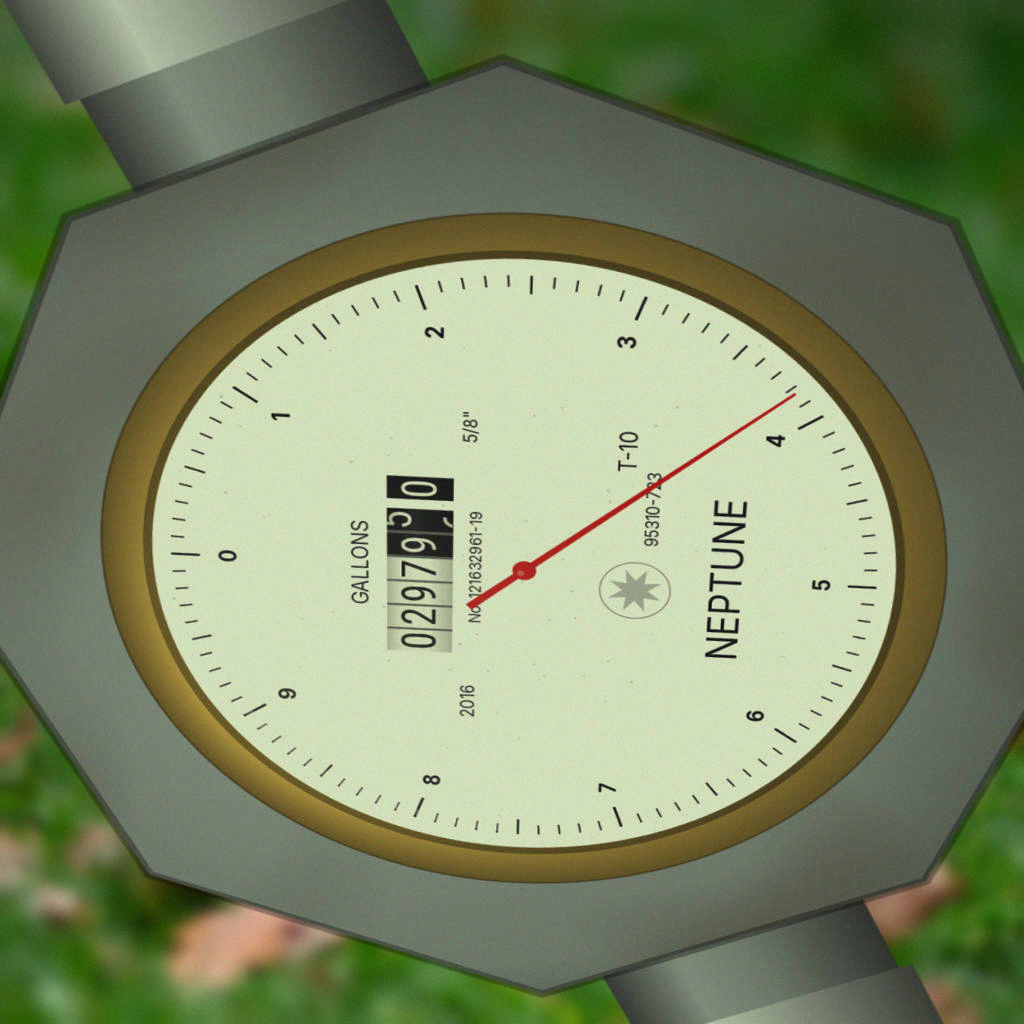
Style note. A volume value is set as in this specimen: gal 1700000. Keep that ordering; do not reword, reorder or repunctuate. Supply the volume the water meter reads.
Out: gal 297953.8
